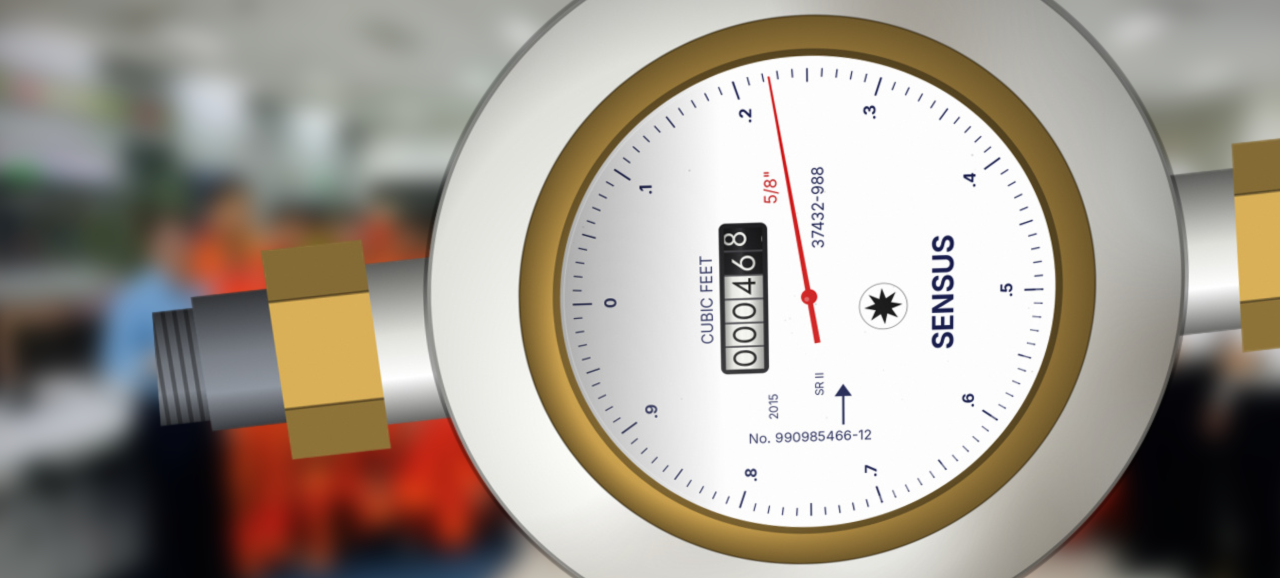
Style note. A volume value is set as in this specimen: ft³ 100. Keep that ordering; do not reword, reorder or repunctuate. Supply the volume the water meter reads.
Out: ft³ 468.22
